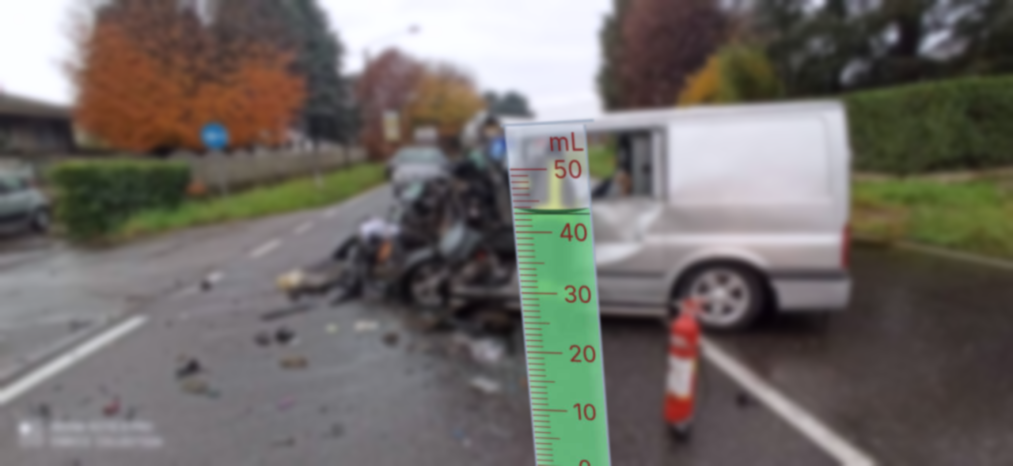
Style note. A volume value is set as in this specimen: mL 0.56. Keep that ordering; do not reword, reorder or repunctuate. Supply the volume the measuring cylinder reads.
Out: mL 43
